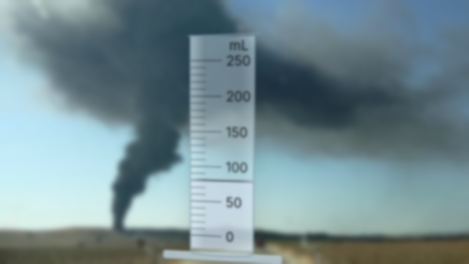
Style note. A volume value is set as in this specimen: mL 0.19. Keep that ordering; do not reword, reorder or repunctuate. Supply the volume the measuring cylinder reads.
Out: mL 80
